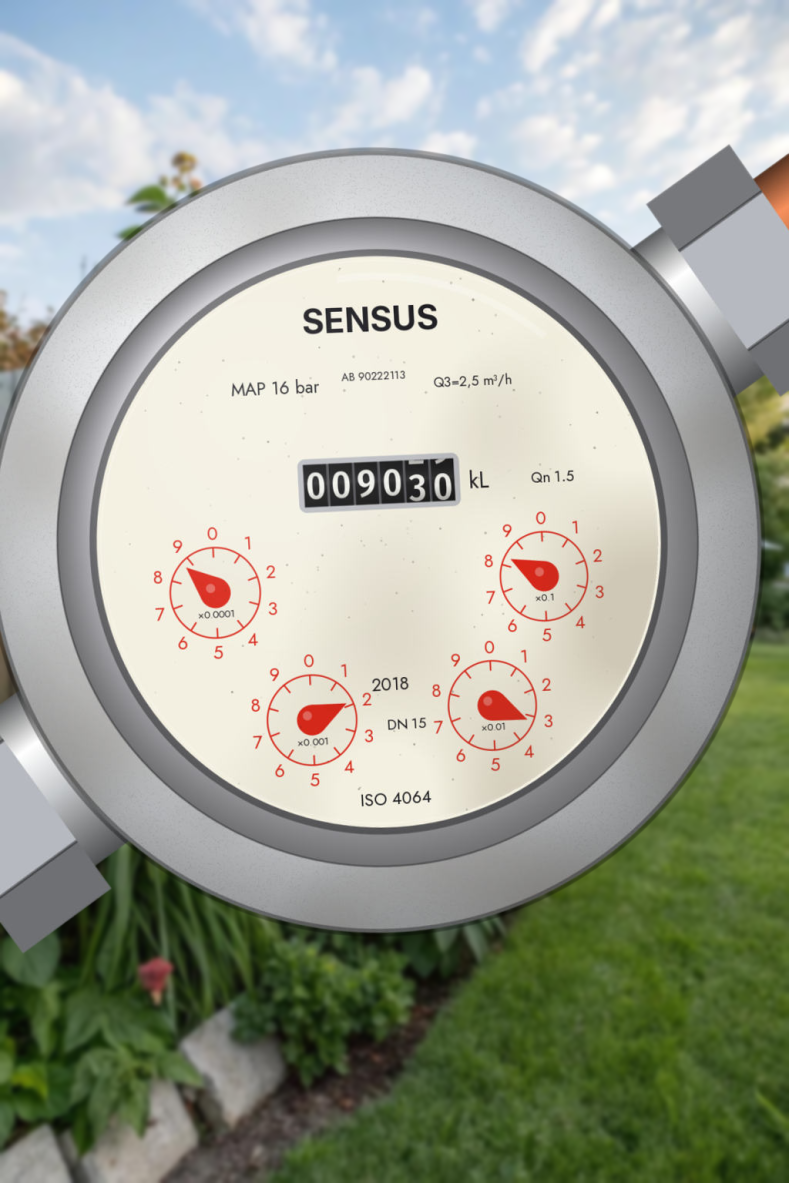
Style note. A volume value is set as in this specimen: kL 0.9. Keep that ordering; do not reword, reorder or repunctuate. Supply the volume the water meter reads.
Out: kL 9029.8318
